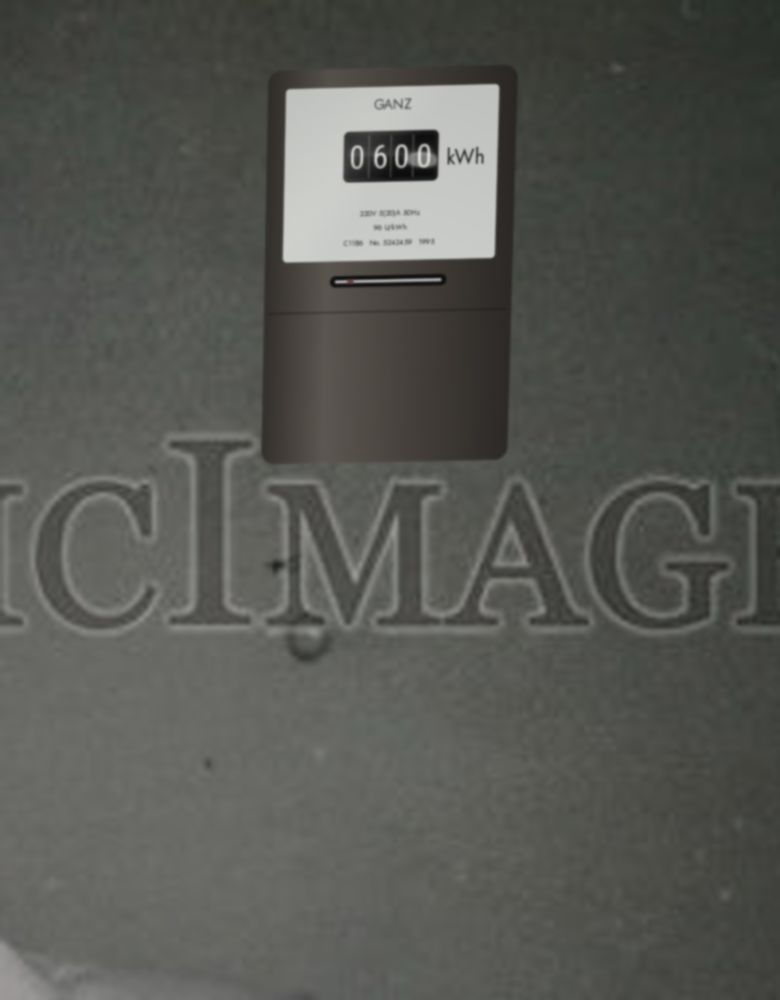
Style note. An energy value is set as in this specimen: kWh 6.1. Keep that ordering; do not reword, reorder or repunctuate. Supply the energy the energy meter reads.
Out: kWh 600
